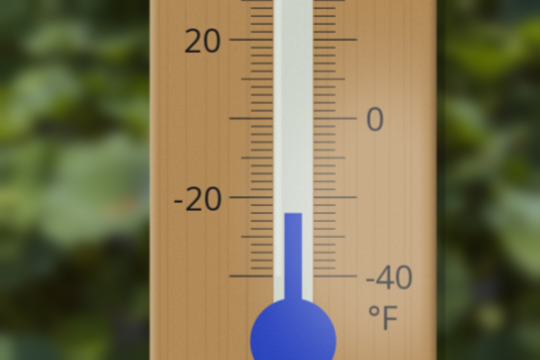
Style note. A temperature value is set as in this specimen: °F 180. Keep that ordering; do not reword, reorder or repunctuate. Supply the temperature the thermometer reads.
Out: °F -24
